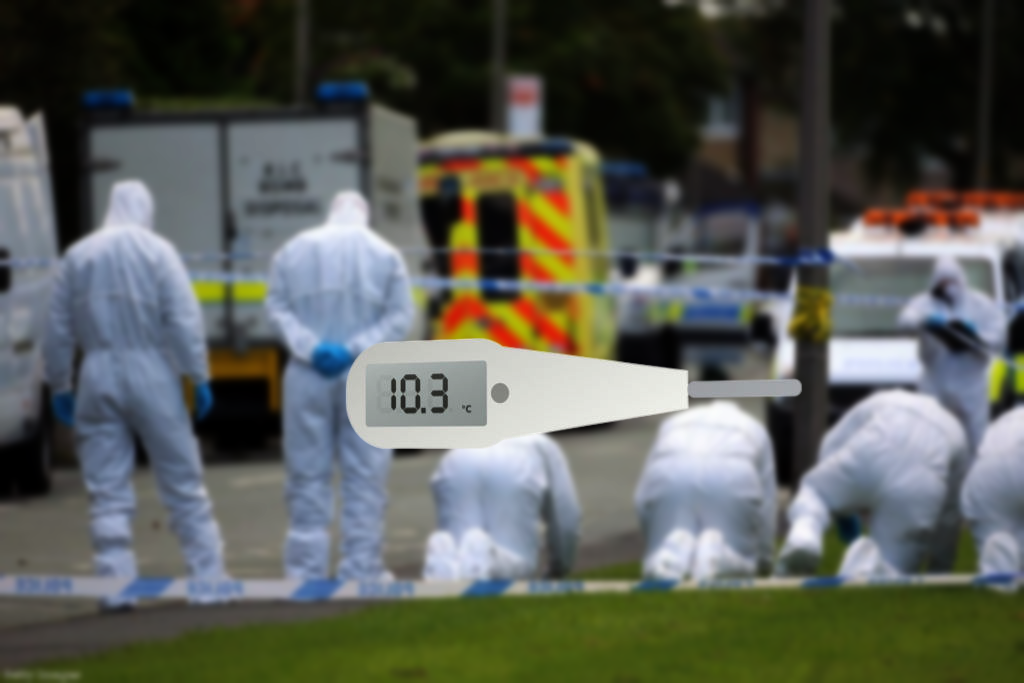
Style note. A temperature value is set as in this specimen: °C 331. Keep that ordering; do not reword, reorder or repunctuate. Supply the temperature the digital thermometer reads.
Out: °C 10.3
